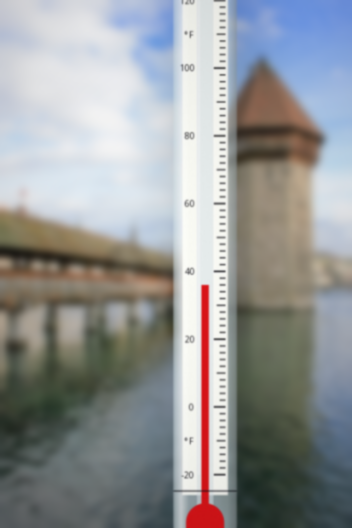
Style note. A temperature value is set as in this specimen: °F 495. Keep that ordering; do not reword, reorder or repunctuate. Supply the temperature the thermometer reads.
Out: °F 36
